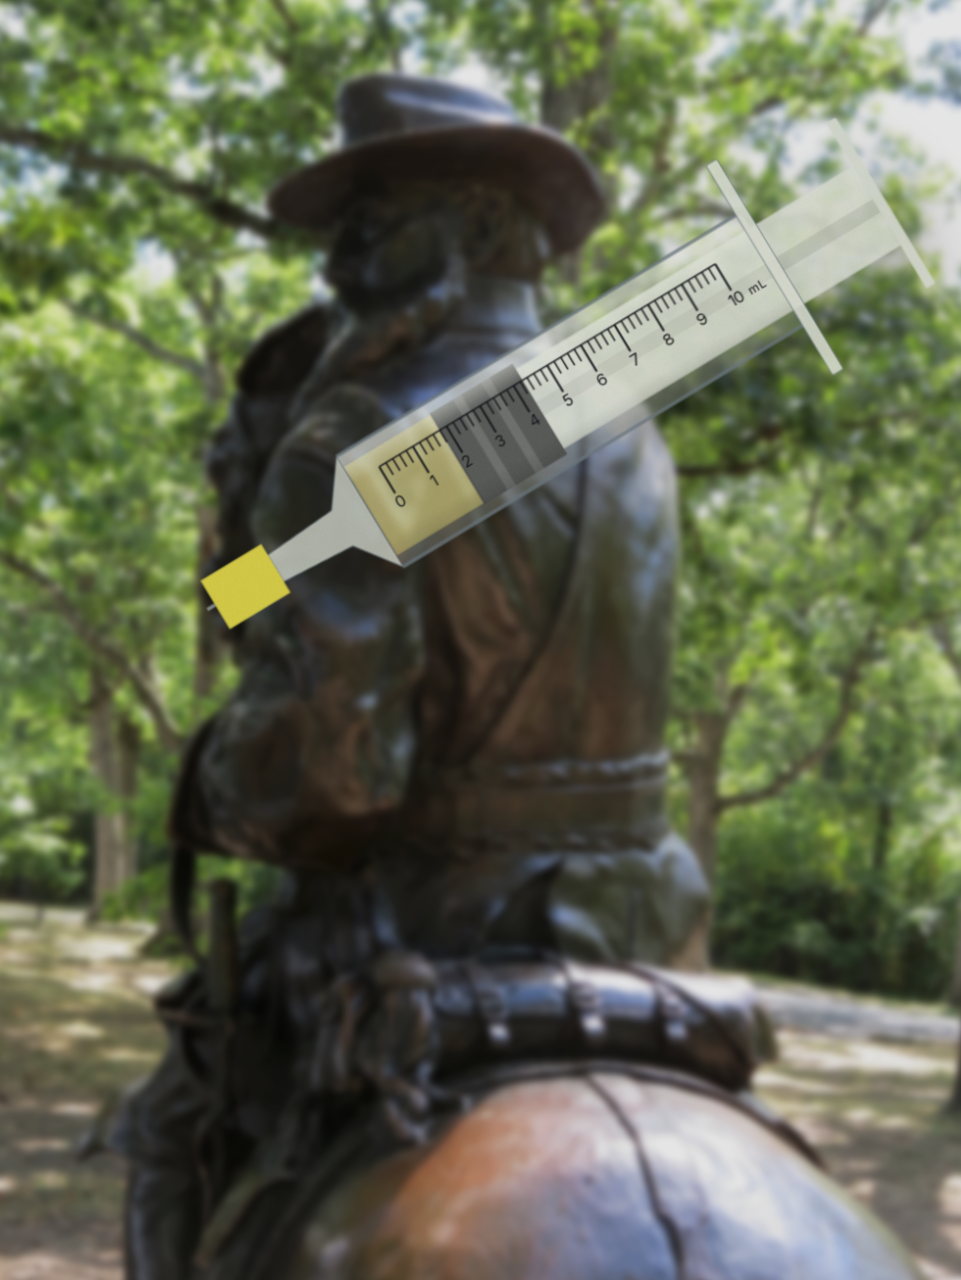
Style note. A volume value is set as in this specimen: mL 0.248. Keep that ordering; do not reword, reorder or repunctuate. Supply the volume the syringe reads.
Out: mL 1.8
